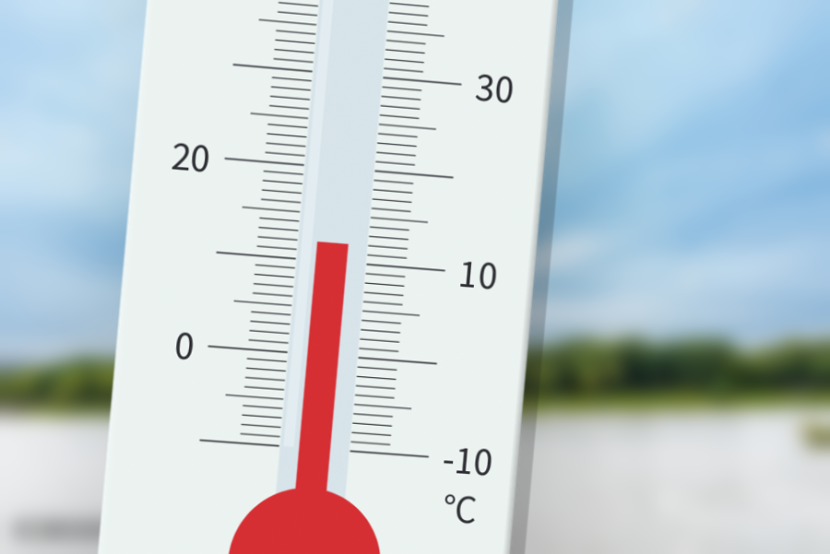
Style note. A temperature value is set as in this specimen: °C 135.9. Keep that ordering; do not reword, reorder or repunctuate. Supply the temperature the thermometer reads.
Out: °C 12
